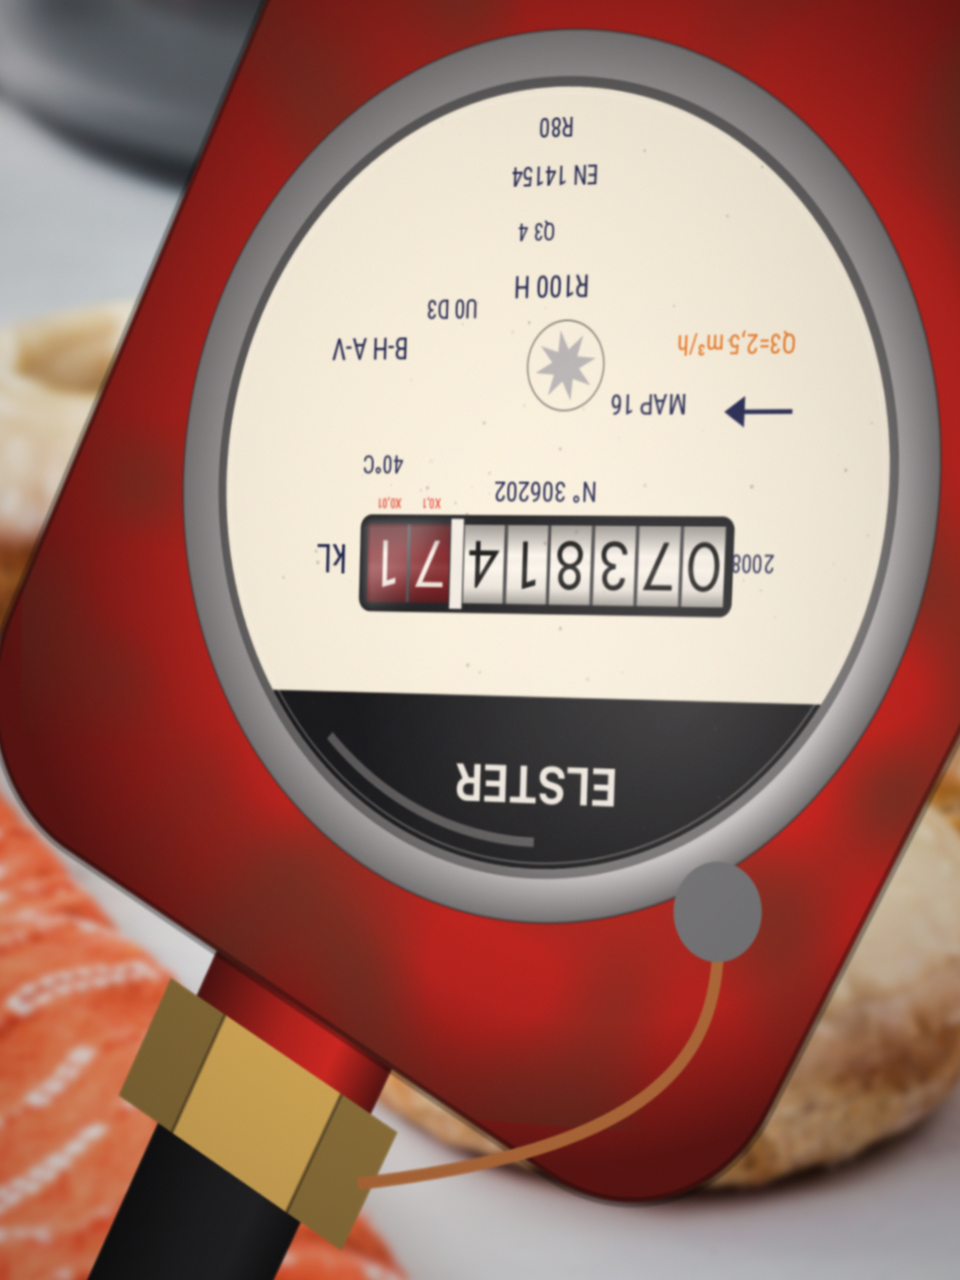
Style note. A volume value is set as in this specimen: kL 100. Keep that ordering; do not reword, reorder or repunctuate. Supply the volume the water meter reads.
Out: kL 73814.71
